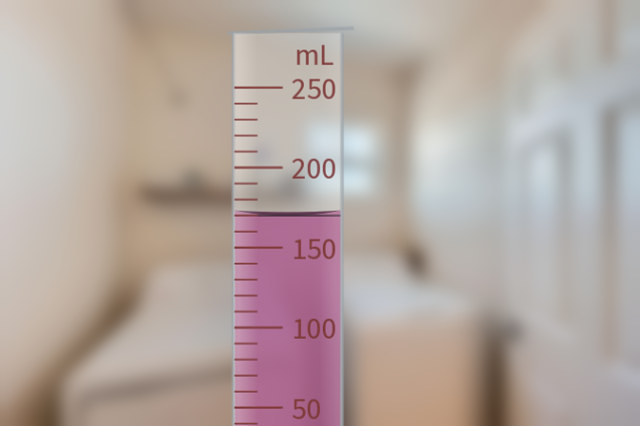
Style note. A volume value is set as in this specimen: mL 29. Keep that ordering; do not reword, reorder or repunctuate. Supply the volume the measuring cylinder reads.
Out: mL 170
